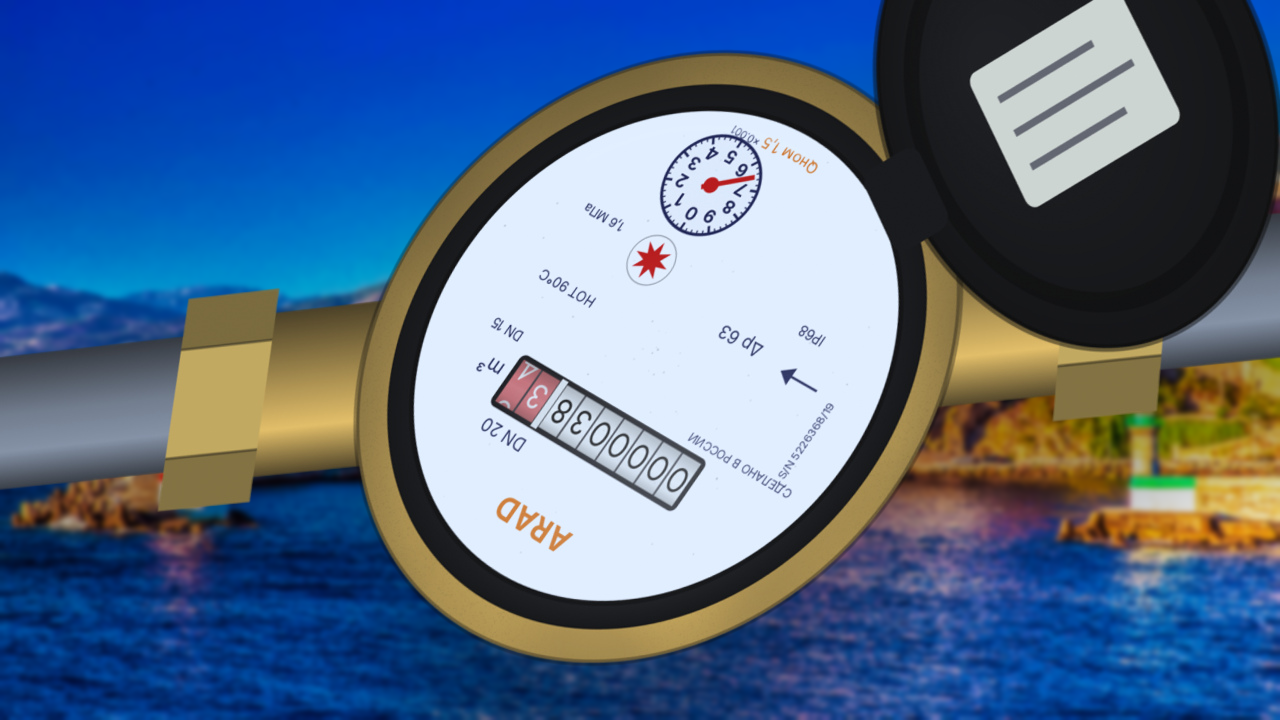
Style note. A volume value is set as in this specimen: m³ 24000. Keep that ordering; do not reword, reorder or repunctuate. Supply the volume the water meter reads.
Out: m³ 38.336
